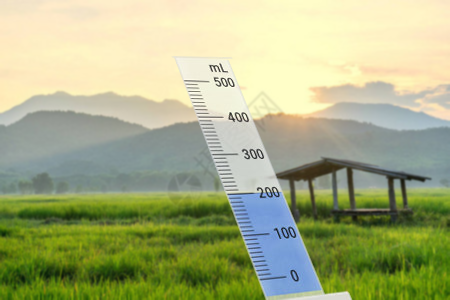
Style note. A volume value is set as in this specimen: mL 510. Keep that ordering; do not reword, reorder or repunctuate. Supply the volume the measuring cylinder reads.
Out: mL 200
